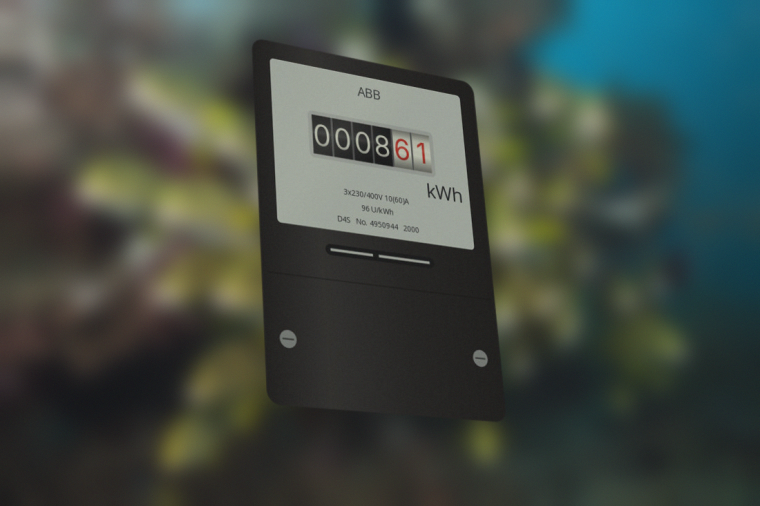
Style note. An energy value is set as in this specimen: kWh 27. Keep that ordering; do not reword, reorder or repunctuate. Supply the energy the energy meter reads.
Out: kWh 8.61
